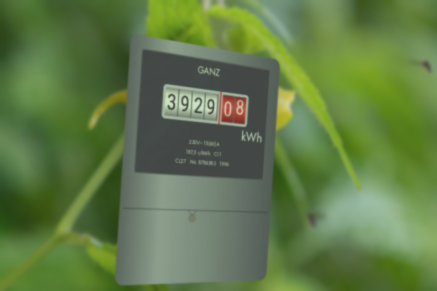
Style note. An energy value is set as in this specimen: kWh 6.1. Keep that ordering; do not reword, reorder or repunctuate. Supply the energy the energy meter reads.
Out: kWh 3929.08
